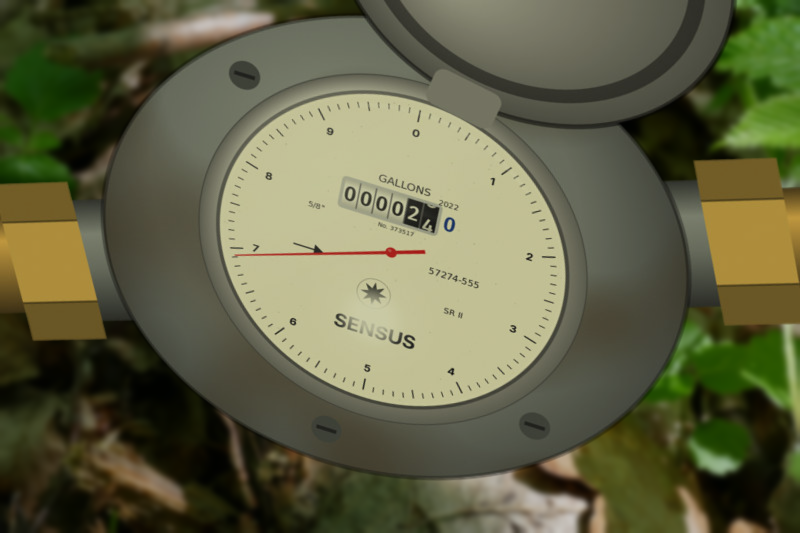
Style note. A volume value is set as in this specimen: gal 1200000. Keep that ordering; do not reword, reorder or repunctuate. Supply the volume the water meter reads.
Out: gal 236.9
